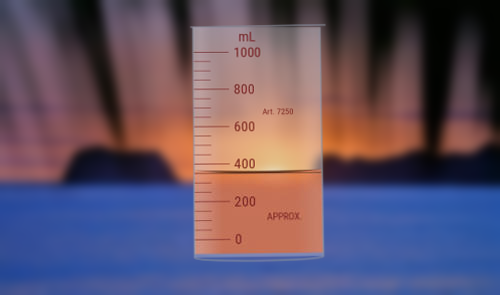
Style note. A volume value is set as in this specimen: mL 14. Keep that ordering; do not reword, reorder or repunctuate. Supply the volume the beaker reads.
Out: mL 350
